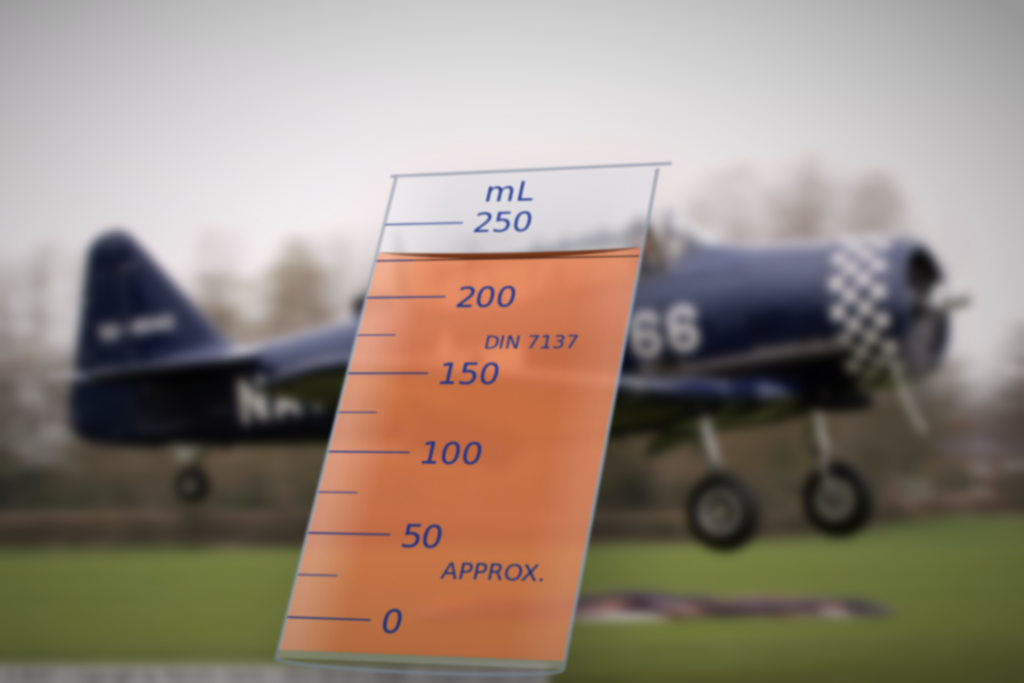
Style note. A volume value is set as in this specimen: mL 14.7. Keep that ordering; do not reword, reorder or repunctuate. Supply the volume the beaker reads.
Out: mL 225
